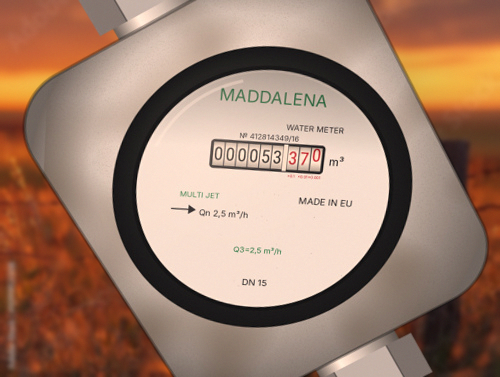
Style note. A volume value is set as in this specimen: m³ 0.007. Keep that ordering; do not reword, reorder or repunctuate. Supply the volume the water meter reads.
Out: m³ 53.370
